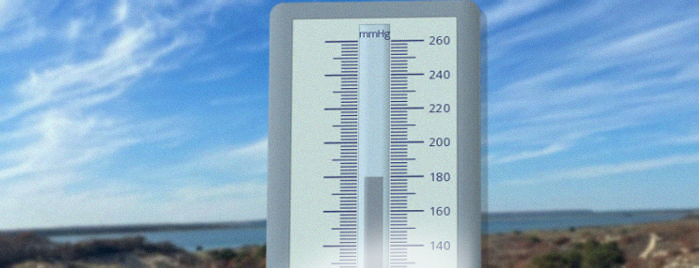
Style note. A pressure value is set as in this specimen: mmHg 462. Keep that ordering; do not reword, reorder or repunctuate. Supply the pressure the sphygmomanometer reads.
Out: mmHg 180
